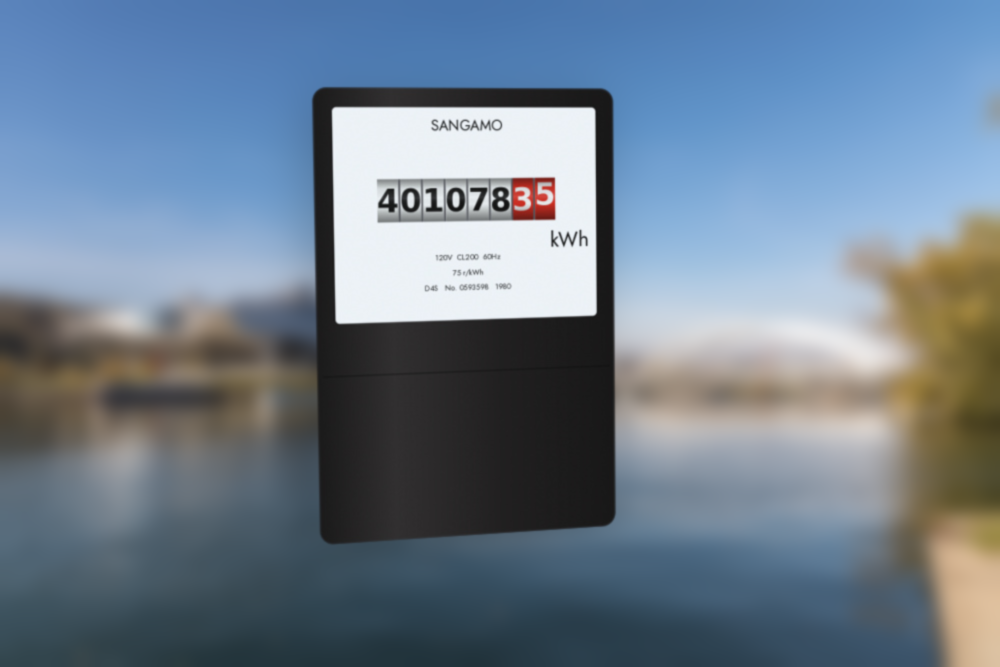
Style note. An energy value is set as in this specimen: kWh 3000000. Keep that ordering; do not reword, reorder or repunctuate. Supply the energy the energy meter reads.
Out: kWh 401078.35
